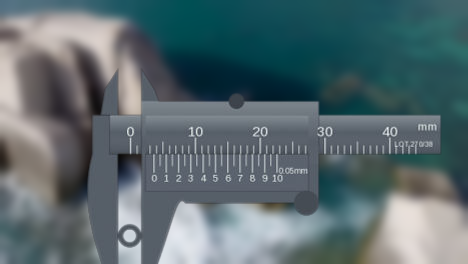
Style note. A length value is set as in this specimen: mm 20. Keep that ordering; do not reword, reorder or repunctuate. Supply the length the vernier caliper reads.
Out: mm 3.6
